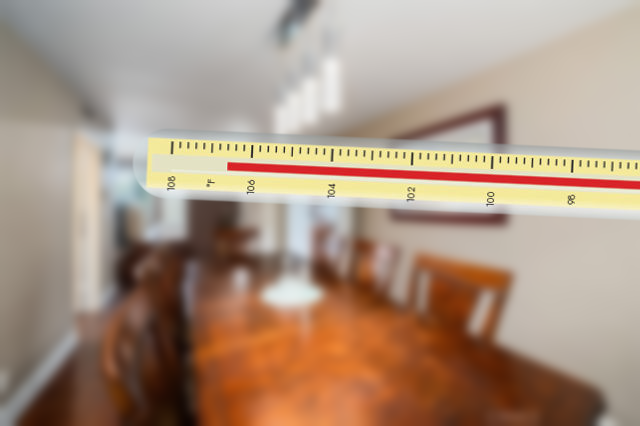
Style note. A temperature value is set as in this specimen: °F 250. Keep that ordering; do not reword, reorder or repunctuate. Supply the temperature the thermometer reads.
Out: °F 106.6
